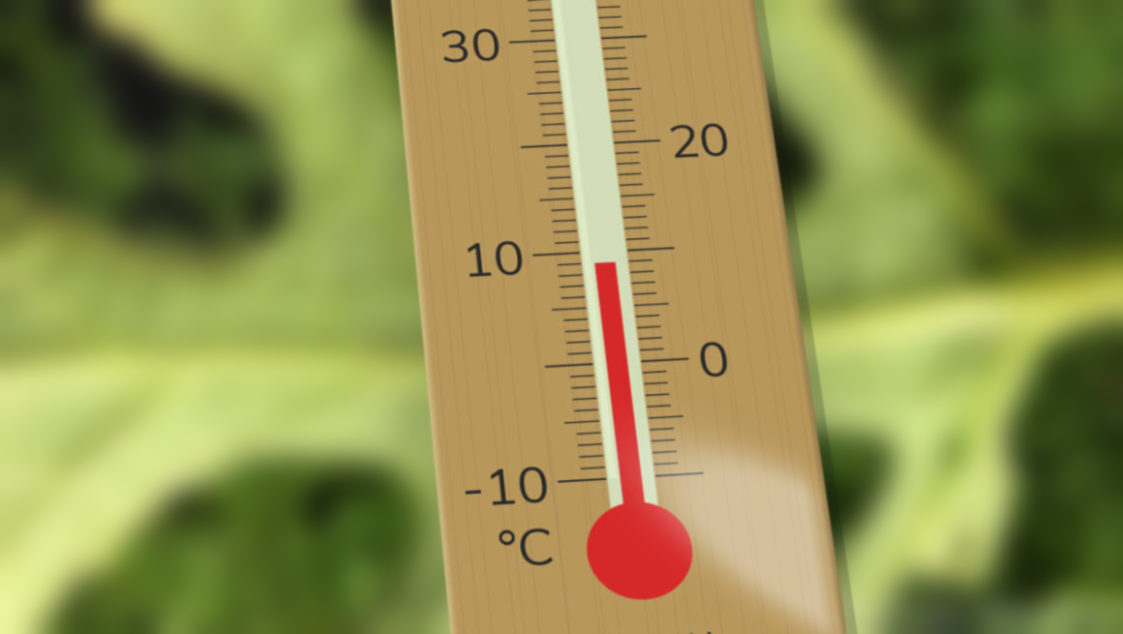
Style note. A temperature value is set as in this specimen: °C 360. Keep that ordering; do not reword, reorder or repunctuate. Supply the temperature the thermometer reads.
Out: °C 9
